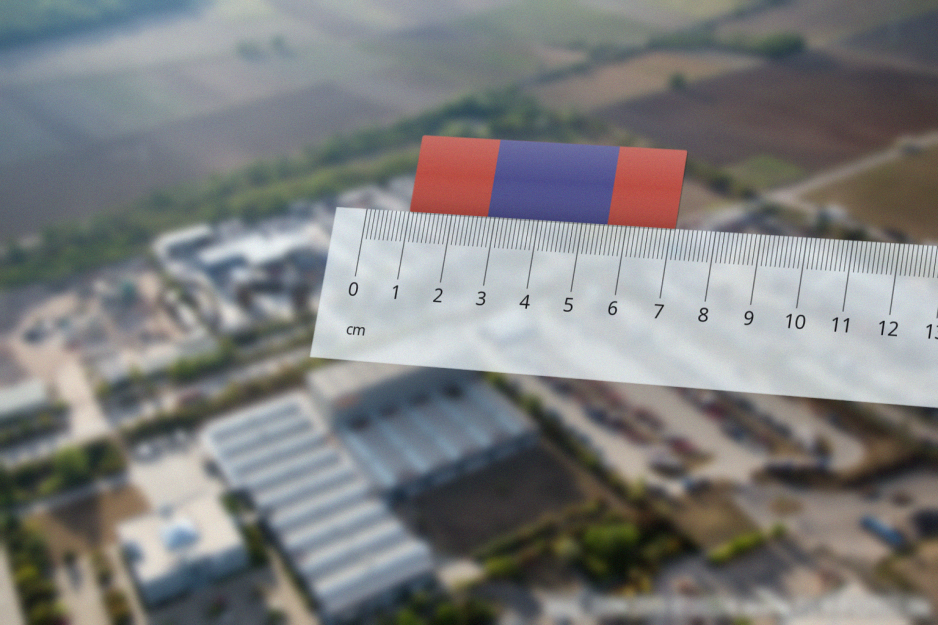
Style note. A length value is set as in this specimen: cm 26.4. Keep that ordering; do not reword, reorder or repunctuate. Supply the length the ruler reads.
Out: cm 6.1
